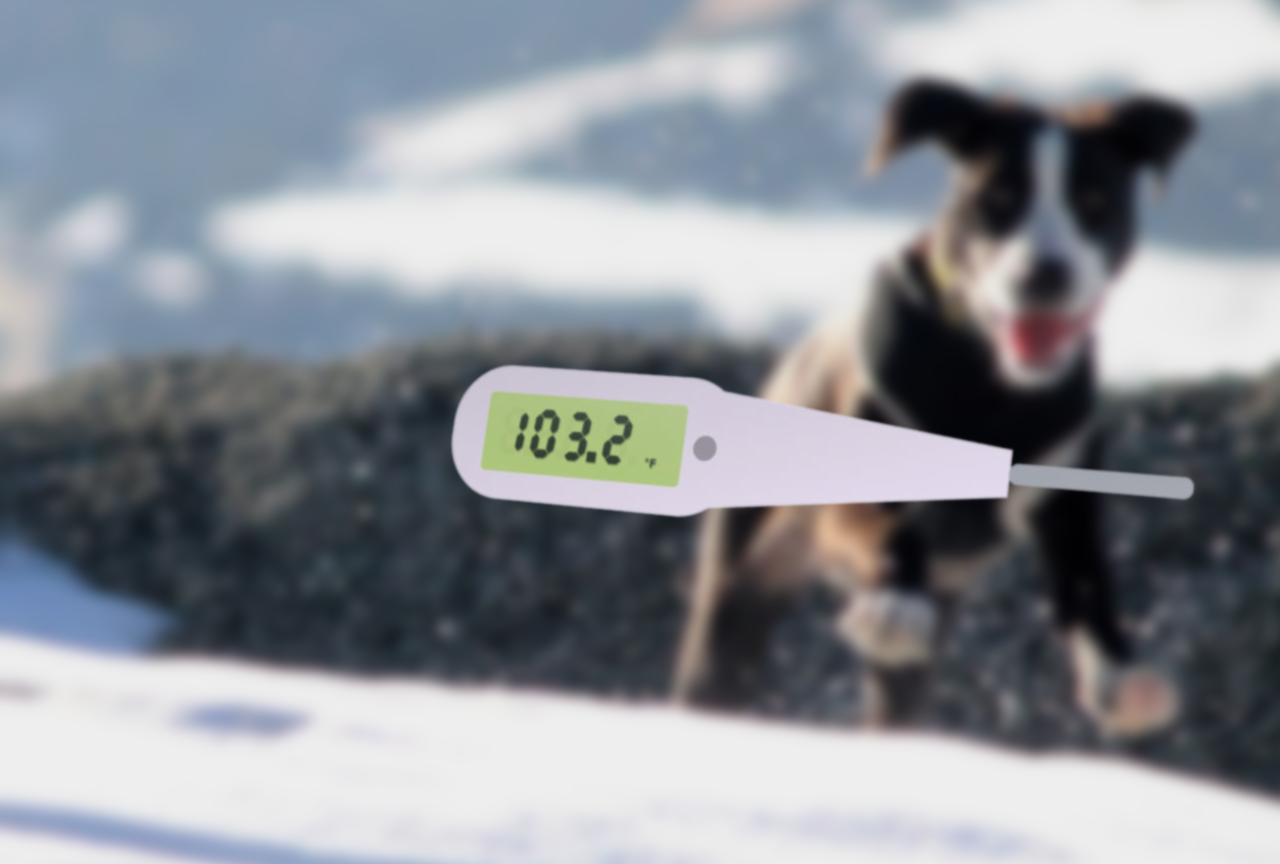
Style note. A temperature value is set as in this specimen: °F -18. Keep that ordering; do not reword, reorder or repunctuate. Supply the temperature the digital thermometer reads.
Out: °F 103.2
